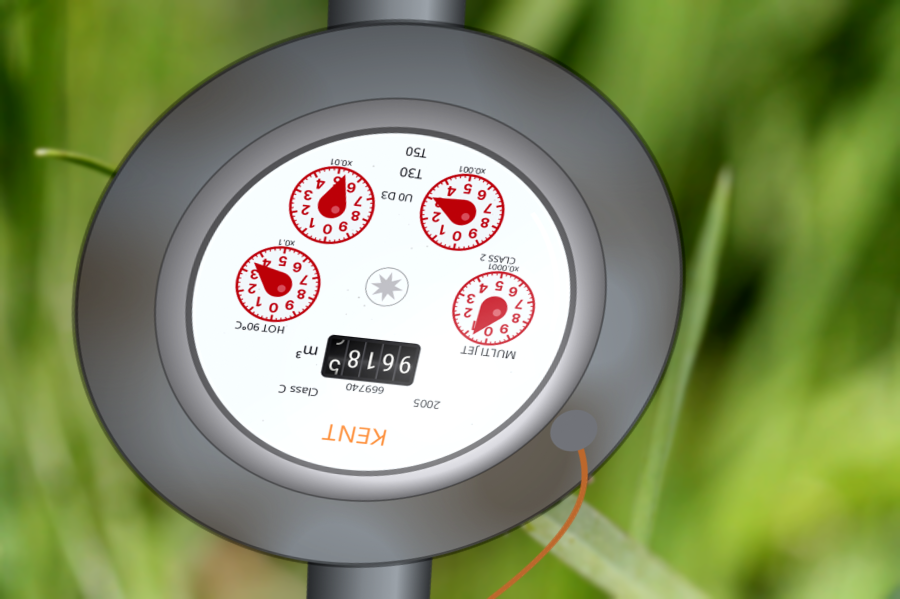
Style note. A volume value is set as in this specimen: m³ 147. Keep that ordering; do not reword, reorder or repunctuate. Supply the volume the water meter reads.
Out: m³ 96185.3530
